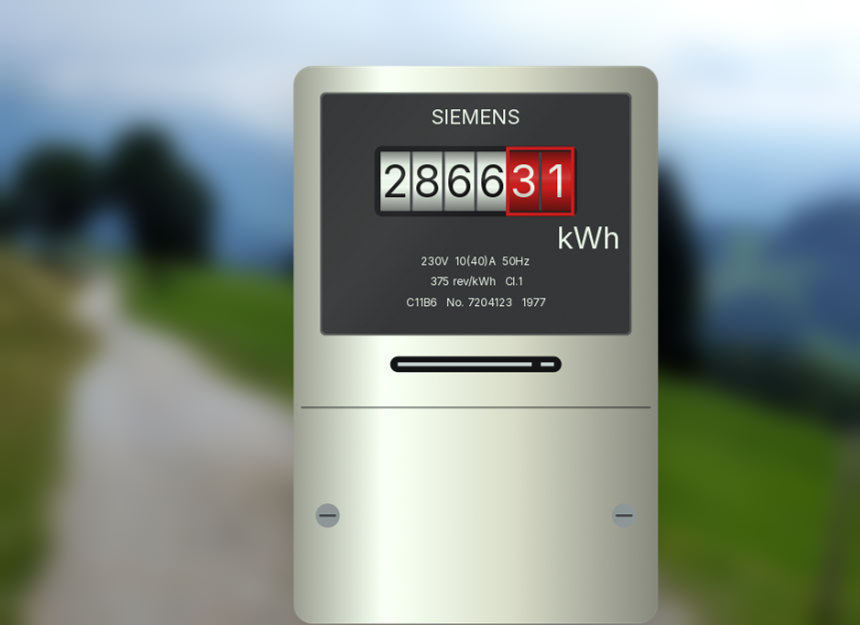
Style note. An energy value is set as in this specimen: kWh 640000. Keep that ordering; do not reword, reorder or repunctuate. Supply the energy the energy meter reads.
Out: kWh 2866.31
